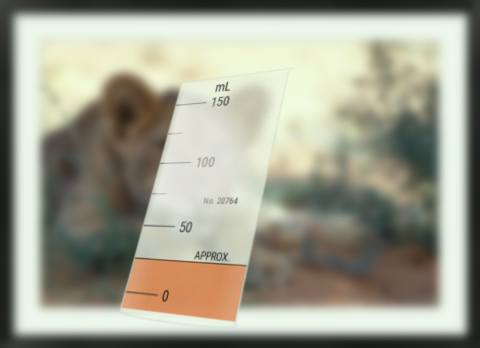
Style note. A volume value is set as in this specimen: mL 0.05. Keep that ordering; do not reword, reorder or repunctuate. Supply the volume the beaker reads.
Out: mL 25
